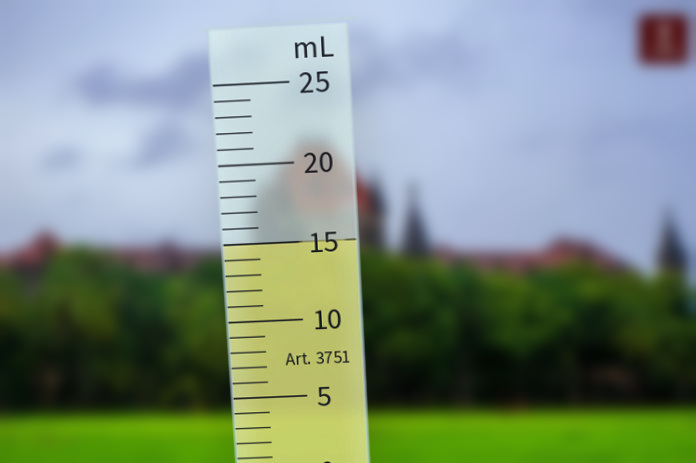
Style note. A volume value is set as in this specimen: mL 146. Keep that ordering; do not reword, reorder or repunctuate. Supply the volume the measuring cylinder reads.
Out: mL 15
